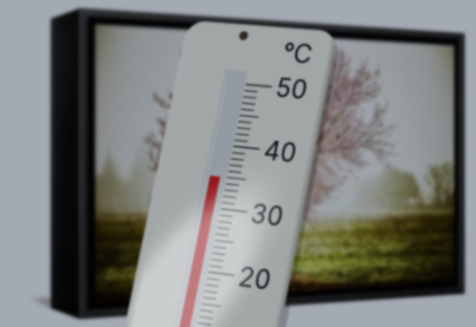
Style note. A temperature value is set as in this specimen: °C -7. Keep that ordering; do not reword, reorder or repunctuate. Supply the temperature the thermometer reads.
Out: °C 35
